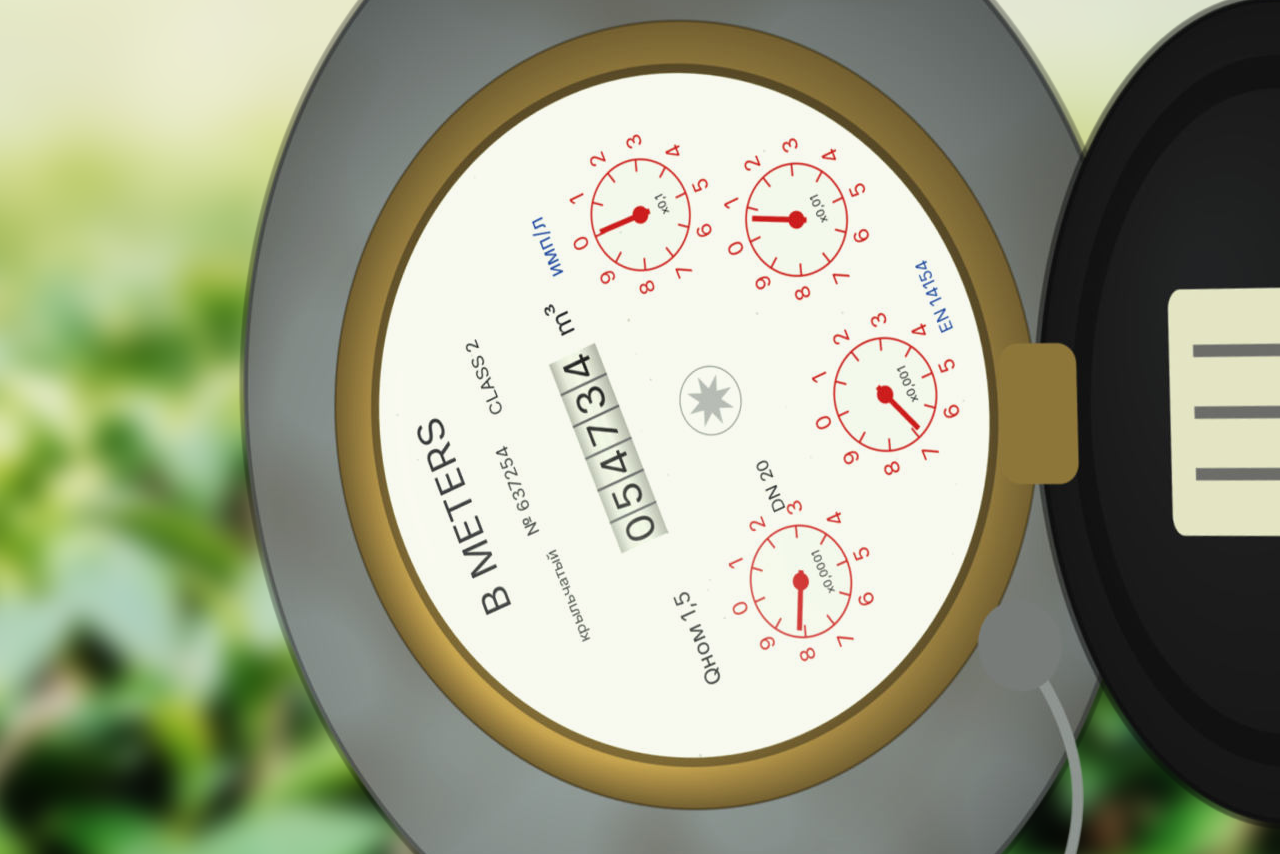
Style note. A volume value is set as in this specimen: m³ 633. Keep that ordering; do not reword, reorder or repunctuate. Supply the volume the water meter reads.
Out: m³ 54734.0068
